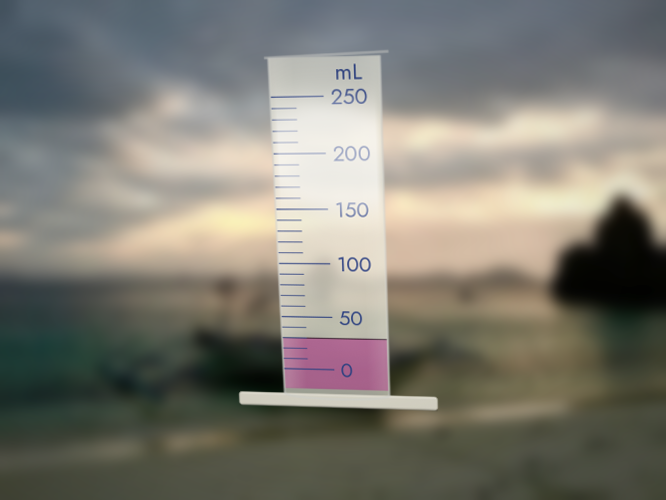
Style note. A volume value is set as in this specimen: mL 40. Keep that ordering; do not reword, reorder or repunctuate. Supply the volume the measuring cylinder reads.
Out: mL 30
